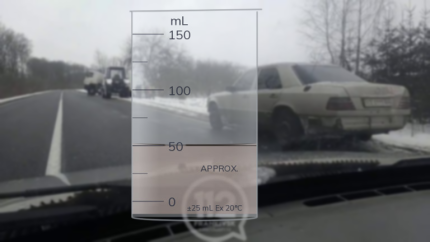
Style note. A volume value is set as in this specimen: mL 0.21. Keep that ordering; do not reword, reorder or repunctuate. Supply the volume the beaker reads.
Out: mL 50
